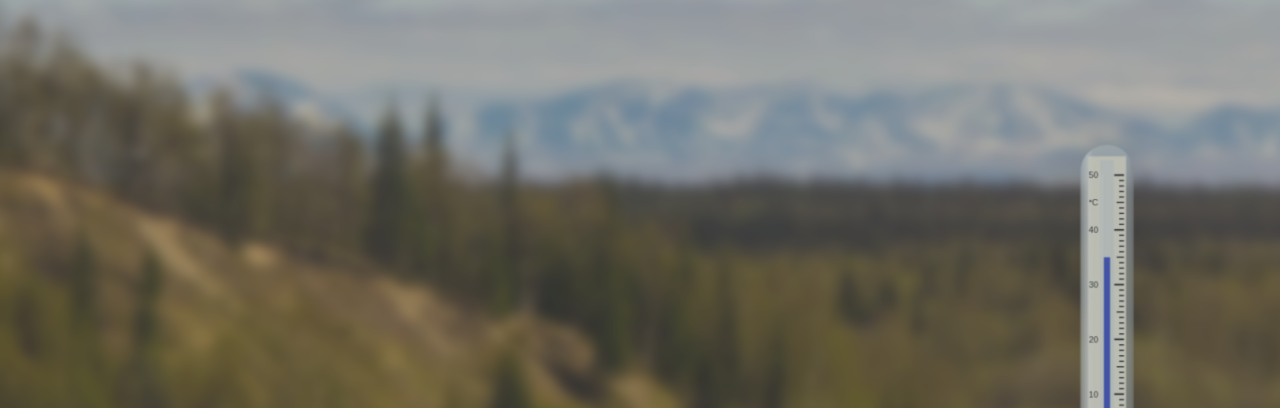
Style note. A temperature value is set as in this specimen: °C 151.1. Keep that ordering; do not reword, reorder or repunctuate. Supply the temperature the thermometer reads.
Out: °C 35
